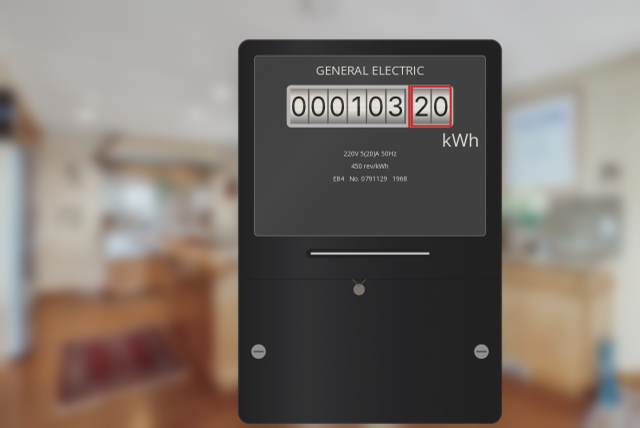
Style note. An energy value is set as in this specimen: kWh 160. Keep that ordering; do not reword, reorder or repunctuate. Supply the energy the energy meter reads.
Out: kWh 103.20
